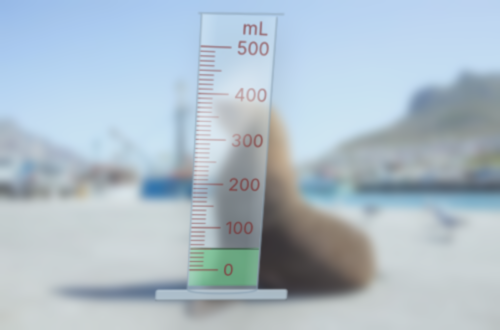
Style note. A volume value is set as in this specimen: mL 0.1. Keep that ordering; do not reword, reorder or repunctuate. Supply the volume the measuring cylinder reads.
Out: mL 50
